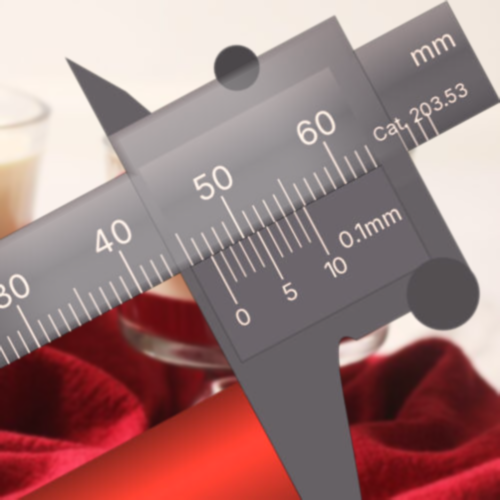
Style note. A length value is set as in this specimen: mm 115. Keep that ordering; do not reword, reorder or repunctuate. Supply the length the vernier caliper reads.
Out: mm 46.8
